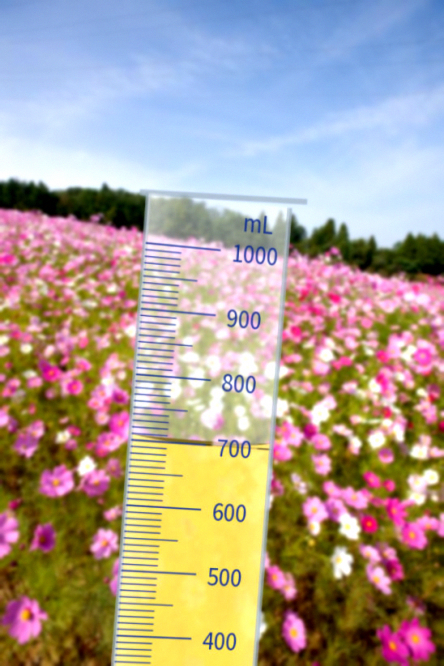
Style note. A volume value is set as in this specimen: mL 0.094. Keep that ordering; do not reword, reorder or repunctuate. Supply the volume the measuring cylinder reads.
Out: mL 700
